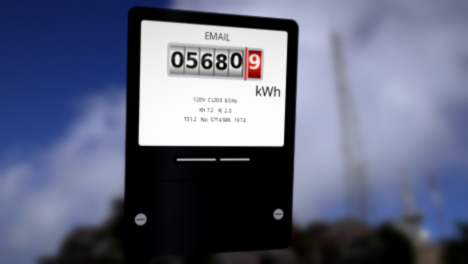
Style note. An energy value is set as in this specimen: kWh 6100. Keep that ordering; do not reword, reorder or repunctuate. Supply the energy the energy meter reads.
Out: kWh 5680.9
